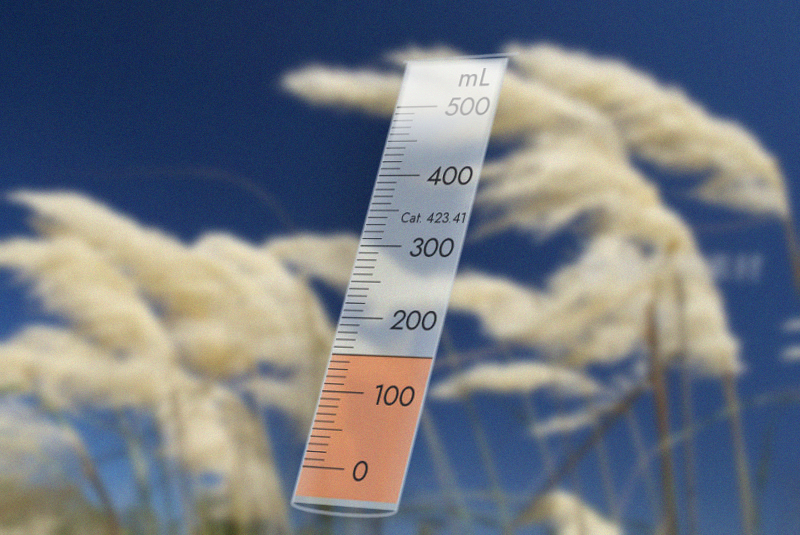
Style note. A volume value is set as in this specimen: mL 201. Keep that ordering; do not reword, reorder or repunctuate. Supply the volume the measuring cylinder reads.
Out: mL 150
